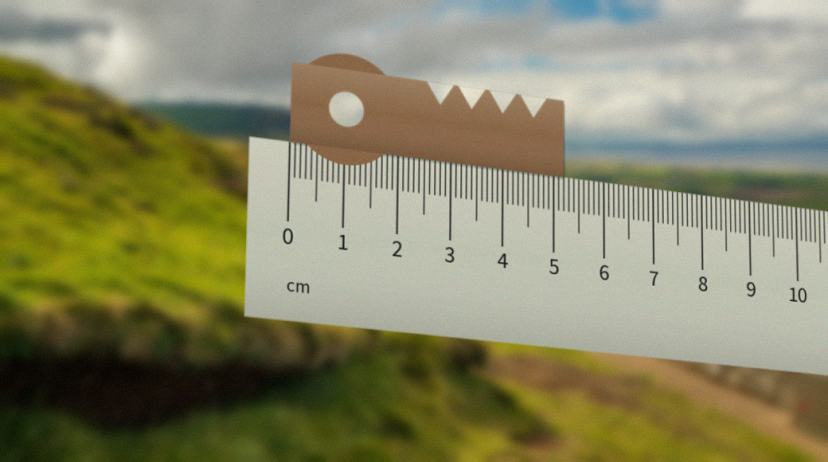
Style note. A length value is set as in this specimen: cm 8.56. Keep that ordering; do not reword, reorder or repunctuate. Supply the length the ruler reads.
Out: cm 5.2
